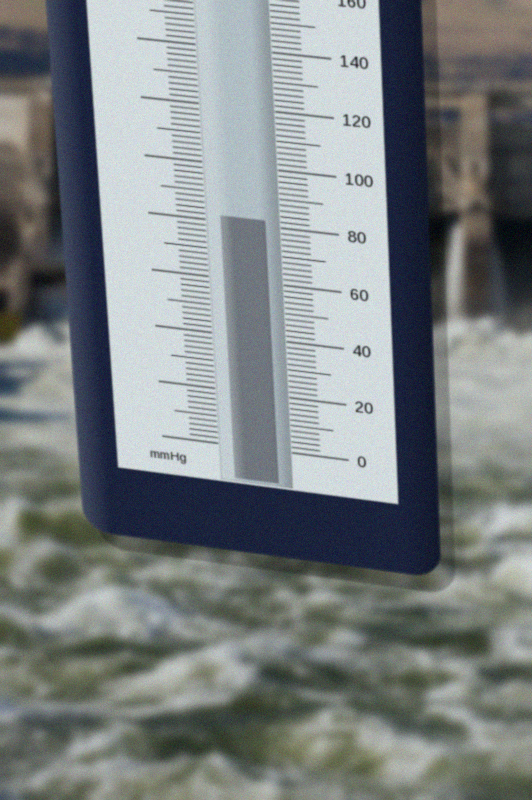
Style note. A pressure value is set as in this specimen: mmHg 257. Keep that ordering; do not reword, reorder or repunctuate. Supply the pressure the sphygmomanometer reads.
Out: mmHg 82
